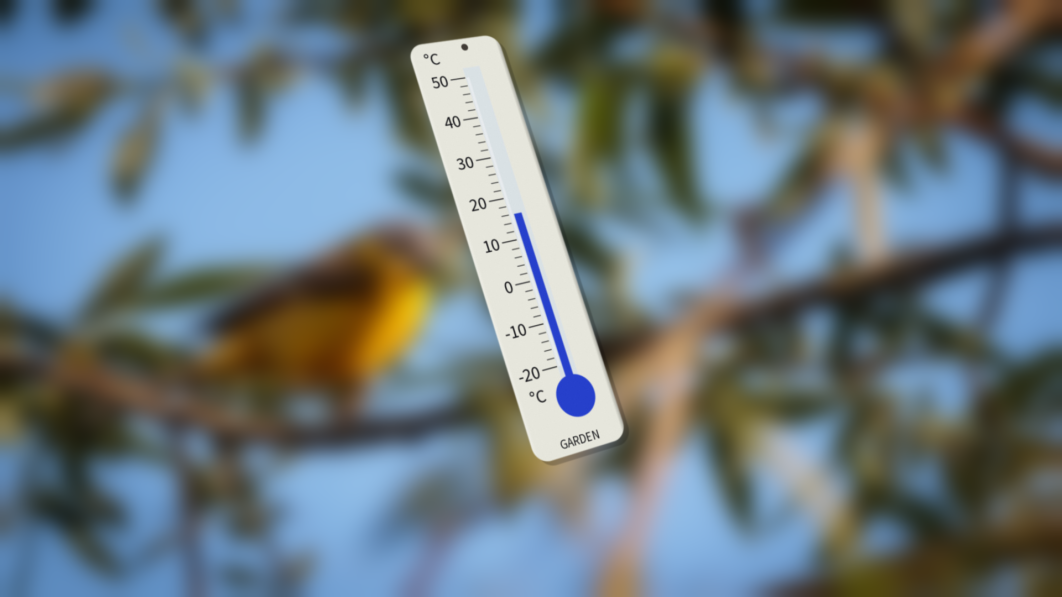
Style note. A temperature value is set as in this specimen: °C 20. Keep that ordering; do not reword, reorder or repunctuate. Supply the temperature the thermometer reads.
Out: °C 16
